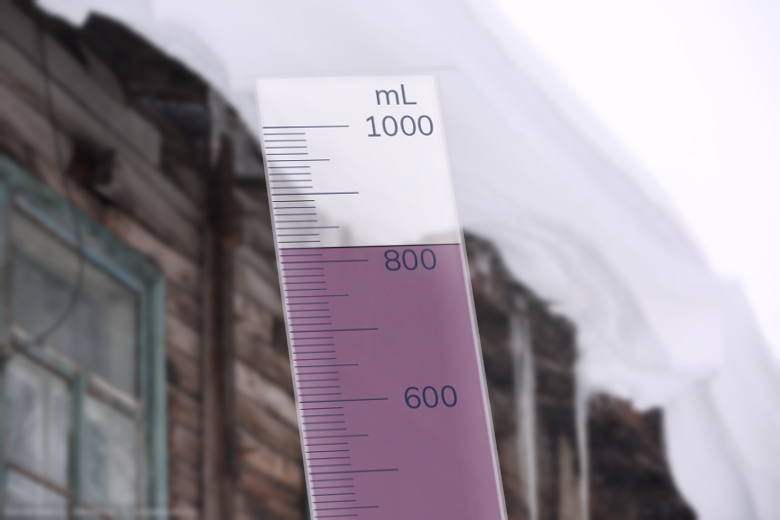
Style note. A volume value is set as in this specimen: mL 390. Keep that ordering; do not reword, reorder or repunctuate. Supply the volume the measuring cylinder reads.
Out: mL 820
